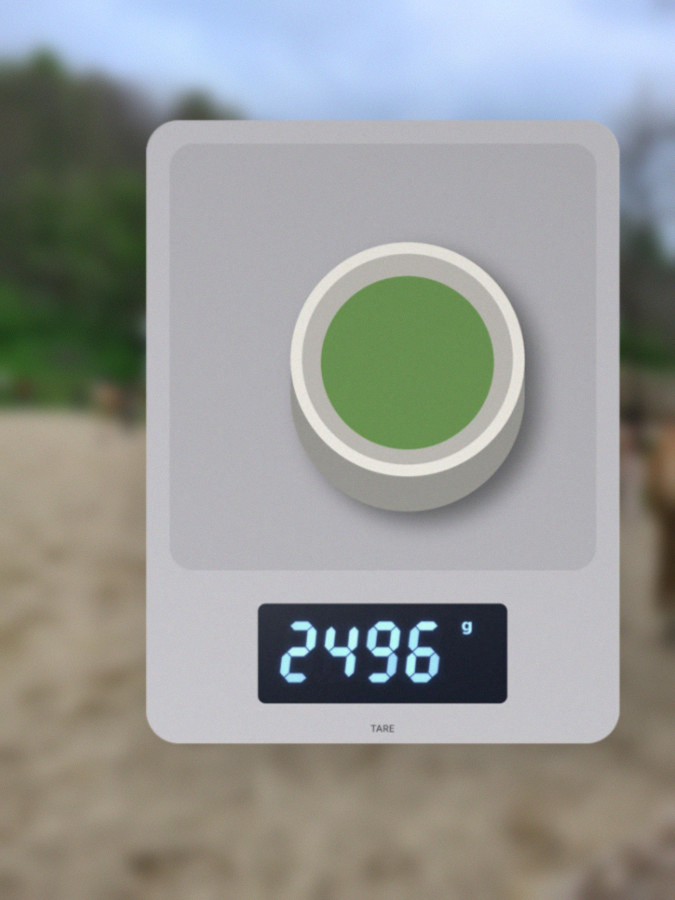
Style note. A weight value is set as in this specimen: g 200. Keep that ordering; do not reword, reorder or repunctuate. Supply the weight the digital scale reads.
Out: g 2496
